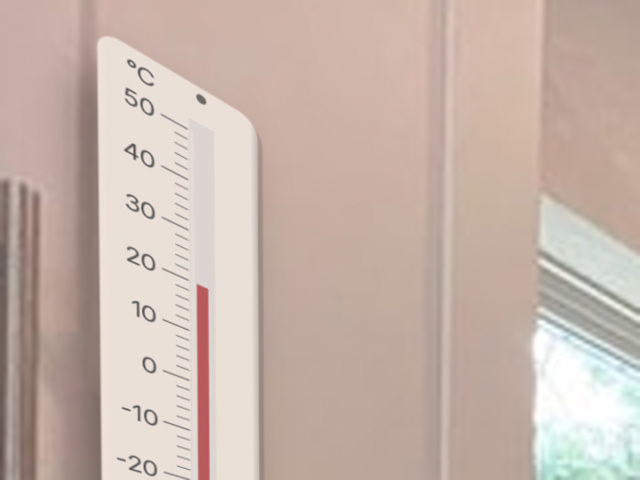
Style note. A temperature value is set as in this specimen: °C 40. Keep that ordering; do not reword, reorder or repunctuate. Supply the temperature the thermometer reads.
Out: °C 20
